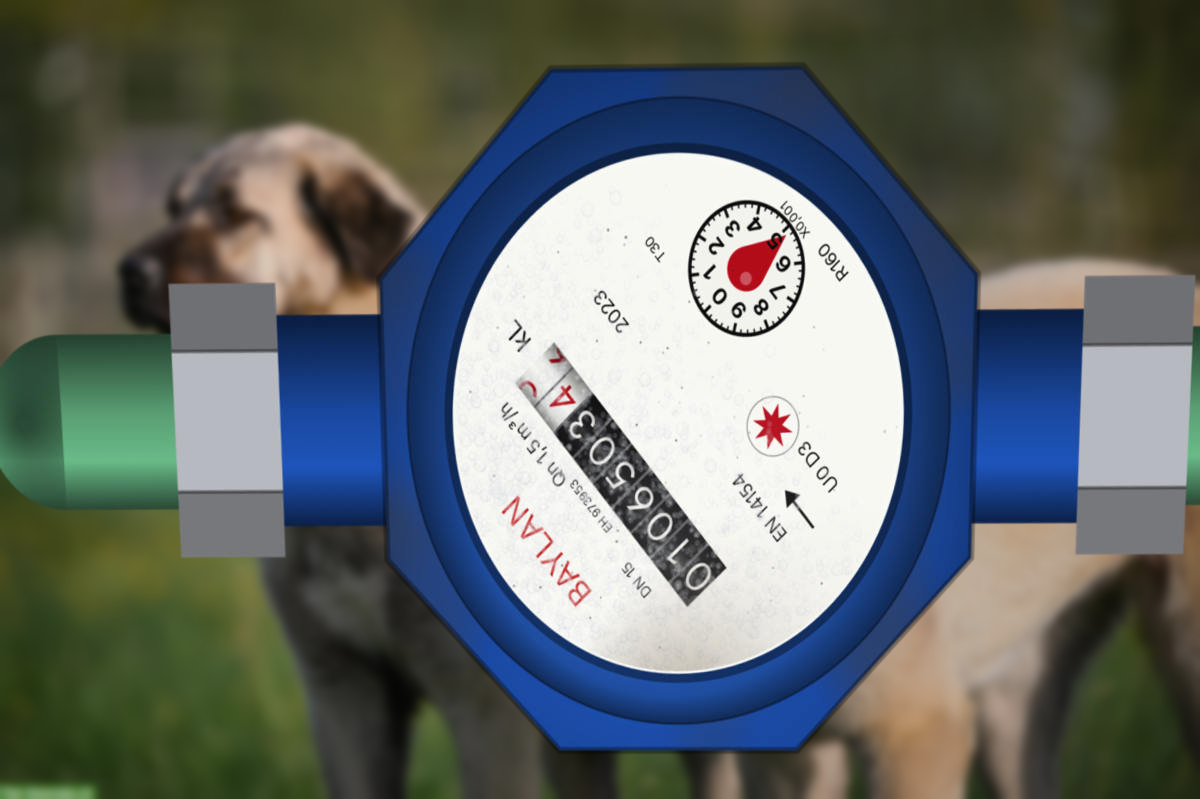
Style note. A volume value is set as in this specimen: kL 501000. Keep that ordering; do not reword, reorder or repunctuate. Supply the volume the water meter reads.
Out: kL 106503.455
